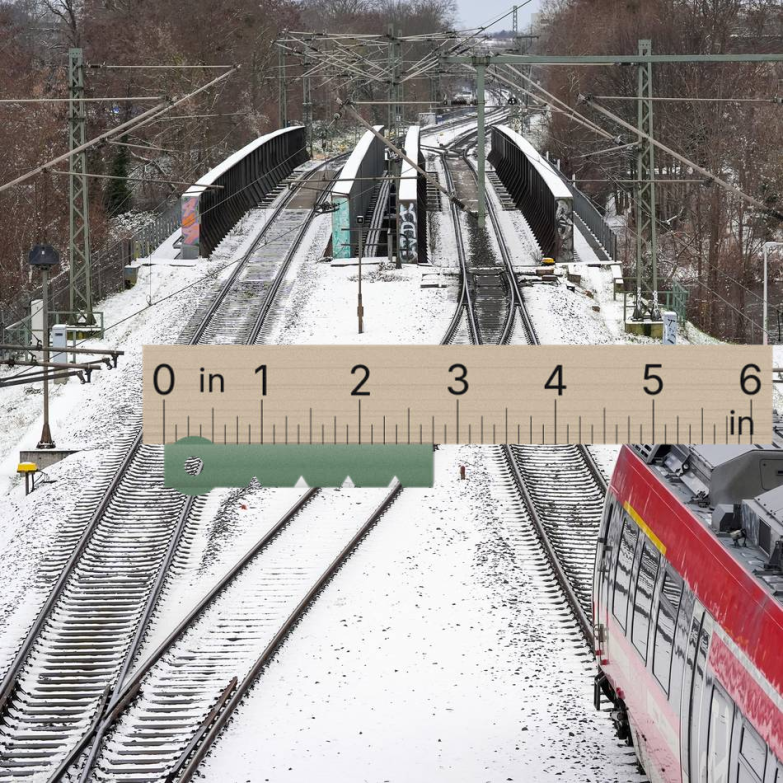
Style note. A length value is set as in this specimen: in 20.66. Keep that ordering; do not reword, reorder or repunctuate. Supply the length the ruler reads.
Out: in 2.75
